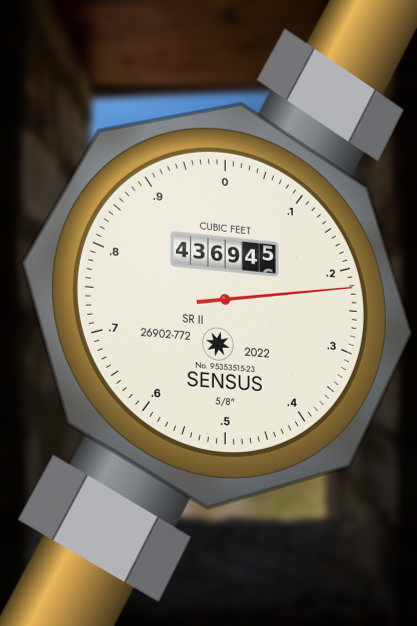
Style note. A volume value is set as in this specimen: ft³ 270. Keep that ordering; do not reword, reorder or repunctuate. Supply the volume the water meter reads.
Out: ft³ 436945.22
